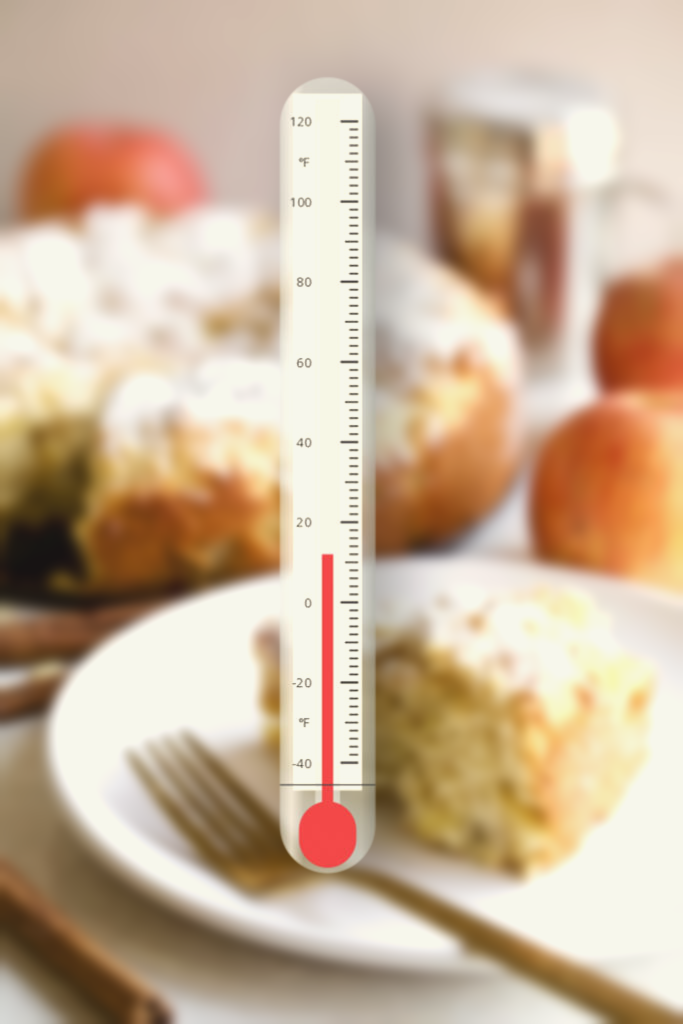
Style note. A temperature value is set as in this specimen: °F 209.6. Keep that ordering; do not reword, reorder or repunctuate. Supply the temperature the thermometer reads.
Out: °F 12
